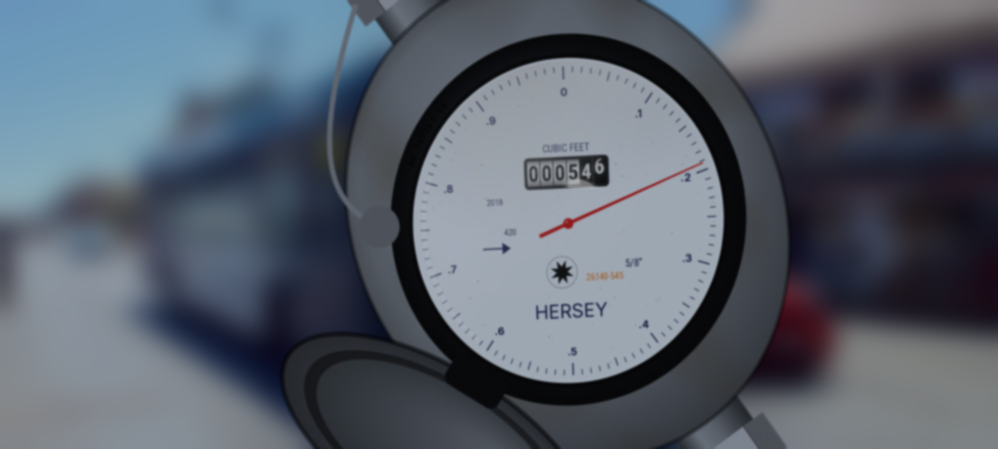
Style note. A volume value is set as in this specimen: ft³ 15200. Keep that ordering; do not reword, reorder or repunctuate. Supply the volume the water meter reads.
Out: ft³ 546.19
